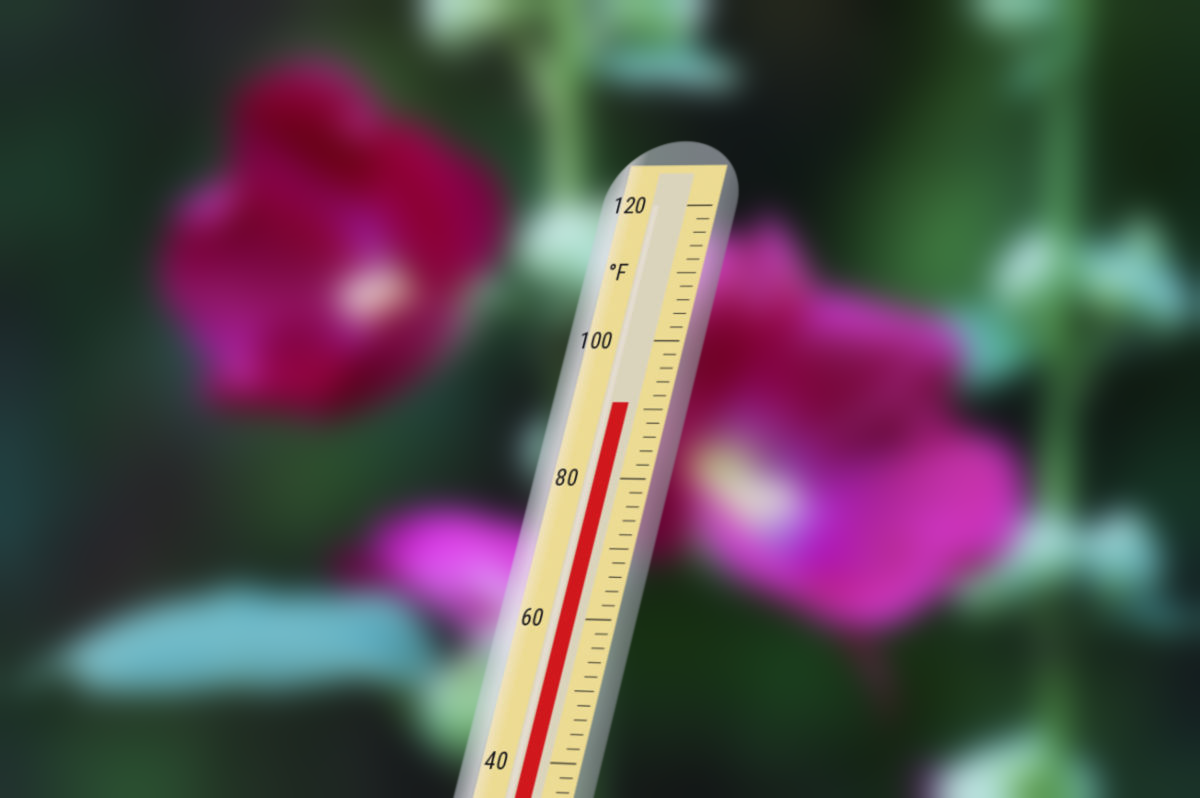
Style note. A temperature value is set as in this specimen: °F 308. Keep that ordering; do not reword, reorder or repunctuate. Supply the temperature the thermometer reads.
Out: °F 91
